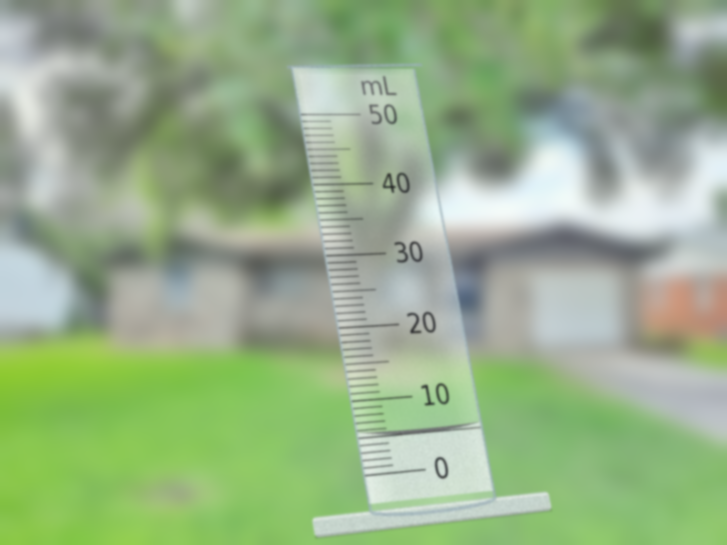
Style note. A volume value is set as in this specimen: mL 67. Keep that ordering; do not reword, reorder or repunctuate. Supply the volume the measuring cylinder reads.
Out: mL 5
